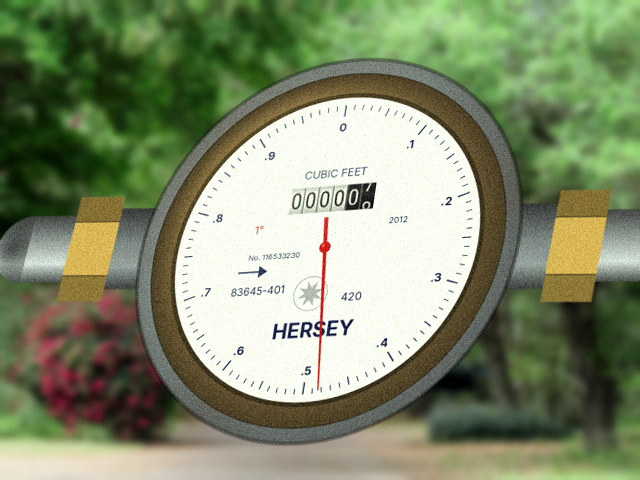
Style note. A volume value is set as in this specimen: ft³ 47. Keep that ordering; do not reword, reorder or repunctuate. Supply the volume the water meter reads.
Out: ft³ 7.48
